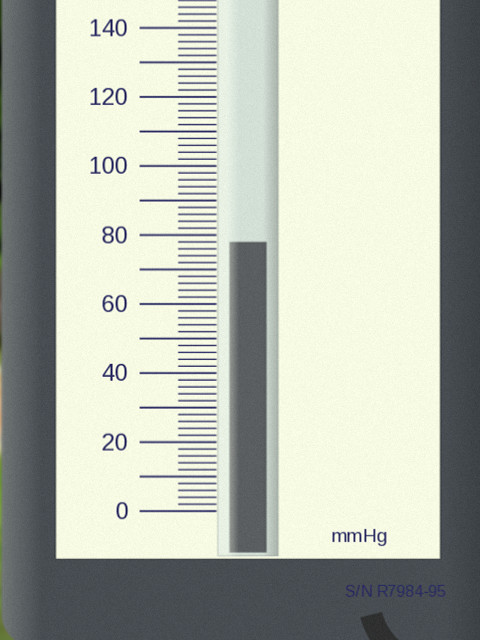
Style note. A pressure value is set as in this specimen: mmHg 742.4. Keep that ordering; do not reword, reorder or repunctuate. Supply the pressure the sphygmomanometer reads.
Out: mmHg 78
